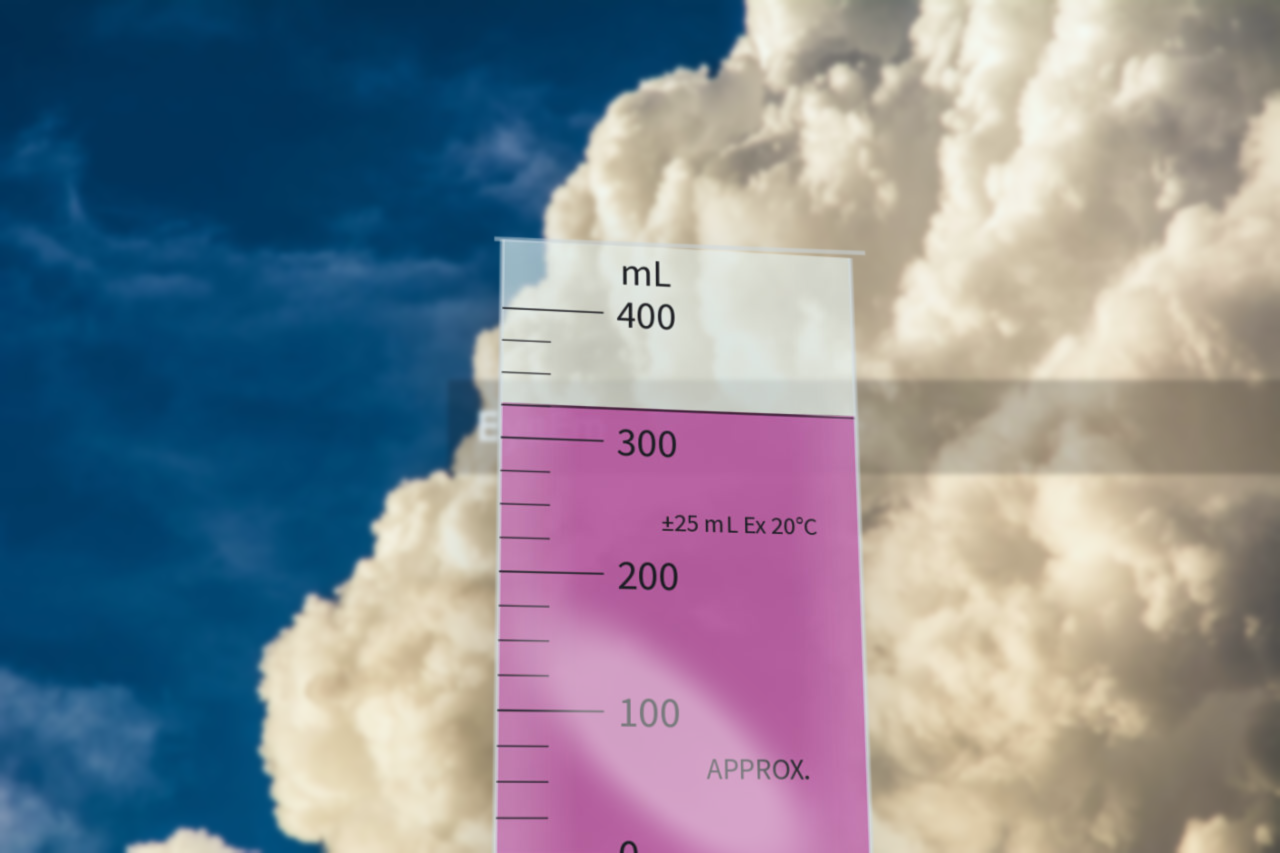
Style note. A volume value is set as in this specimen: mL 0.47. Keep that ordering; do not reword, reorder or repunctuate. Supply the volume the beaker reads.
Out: mL 325
